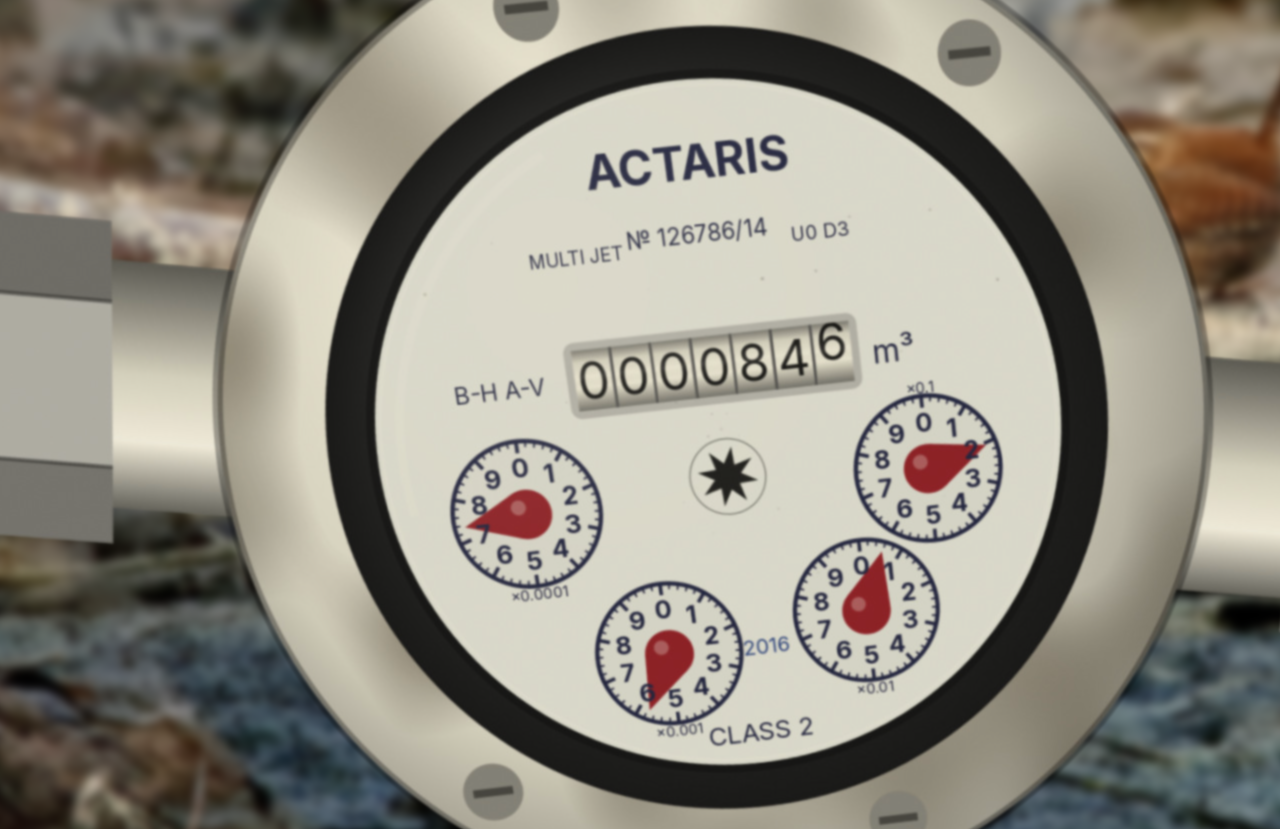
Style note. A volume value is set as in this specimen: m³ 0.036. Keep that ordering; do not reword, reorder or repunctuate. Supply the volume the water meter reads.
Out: m³ 846.2057
